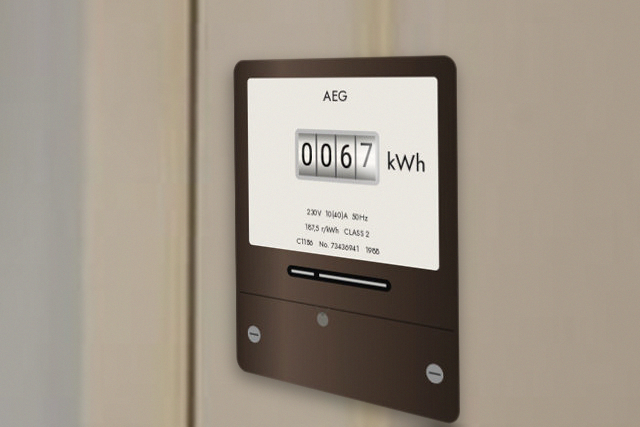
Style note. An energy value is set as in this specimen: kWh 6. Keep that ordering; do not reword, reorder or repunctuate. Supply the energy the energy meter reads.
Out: kWh 67
